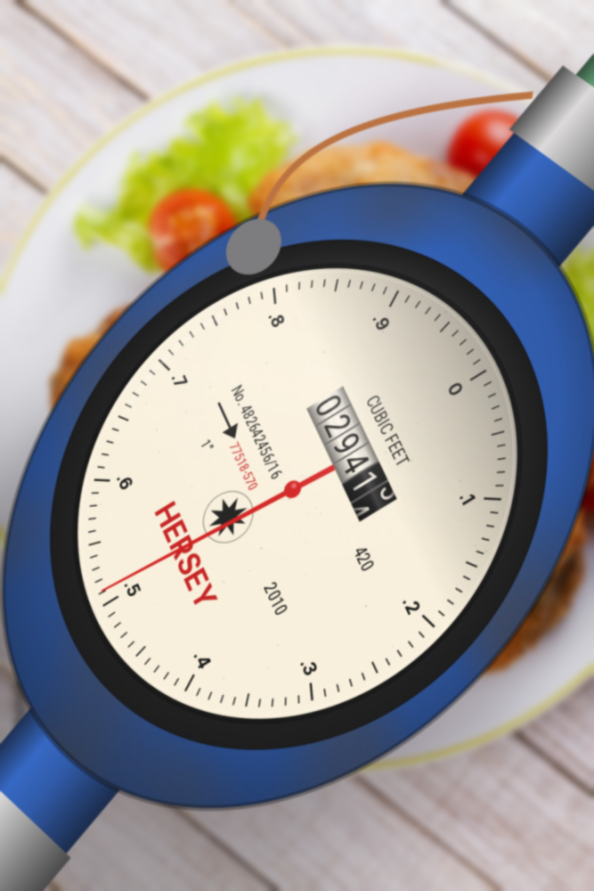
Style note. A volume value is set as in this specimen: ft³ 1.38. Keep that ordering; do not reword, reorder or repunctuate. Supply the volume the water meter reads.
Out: ft³ 29413.51
